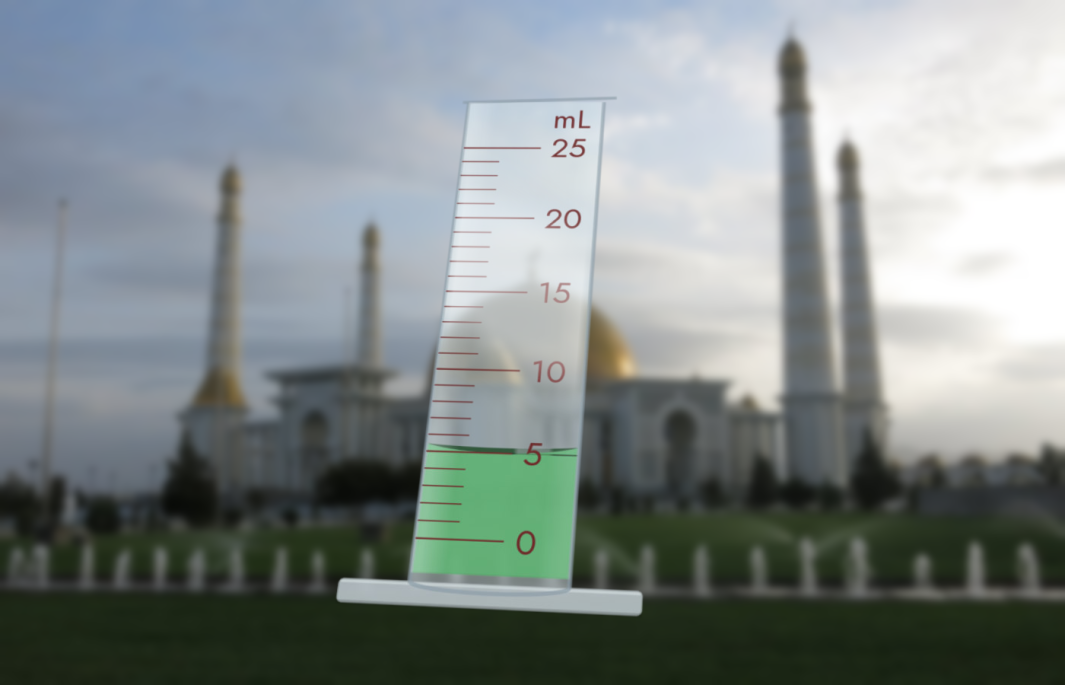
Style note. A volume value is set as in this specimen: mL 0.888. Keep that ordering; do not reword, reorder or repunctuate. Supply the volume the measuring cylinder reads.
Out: mL 5
